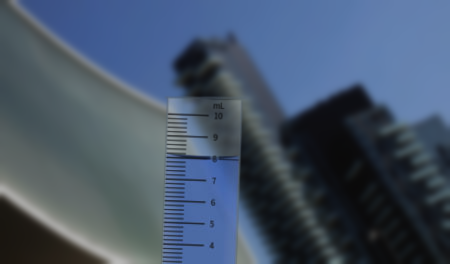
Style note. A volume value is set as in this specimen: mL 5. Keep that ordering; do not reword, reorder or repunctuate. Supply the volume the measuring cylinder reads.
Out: mL 8
